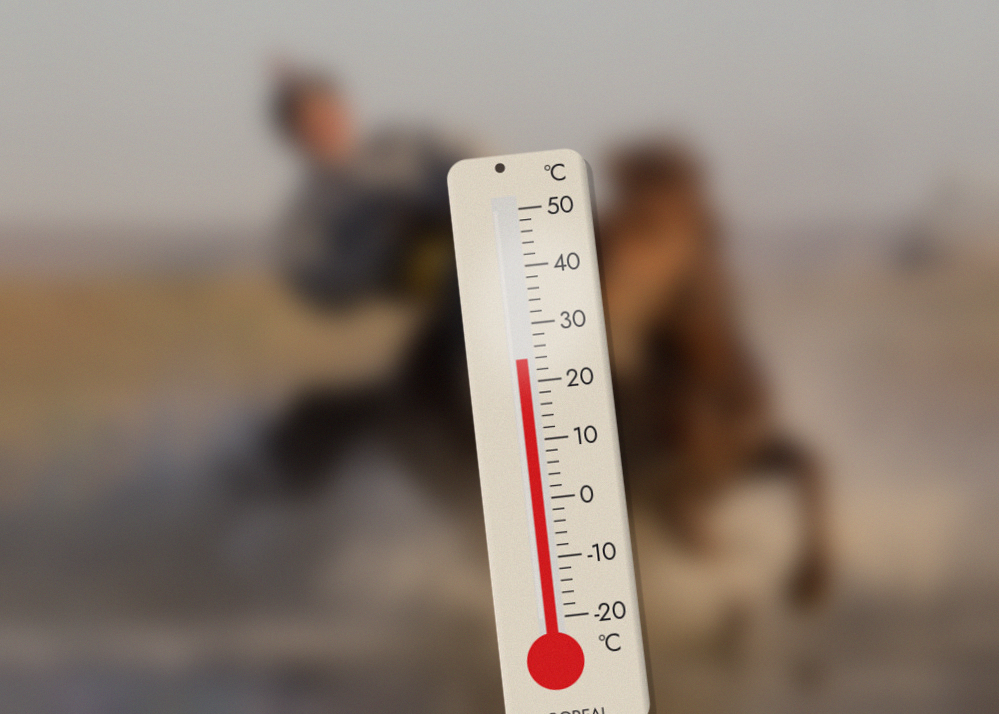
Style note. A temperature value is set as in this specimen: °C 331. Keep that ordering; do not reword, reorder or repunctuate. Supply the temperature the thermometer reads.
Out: °C 24
